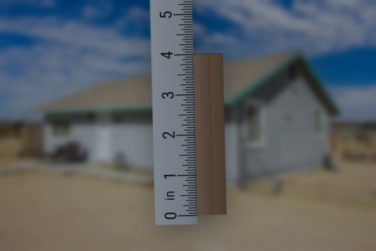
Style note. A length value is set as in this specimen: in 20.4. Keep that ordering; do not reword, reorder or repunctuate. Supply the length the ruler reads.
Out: in 4
